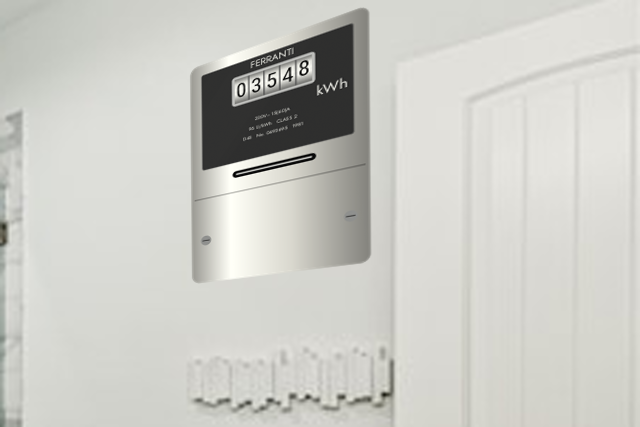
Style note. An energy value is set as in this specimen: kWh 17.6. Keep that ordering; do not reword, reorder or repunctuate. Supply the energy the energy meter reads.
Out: kWh 3548
